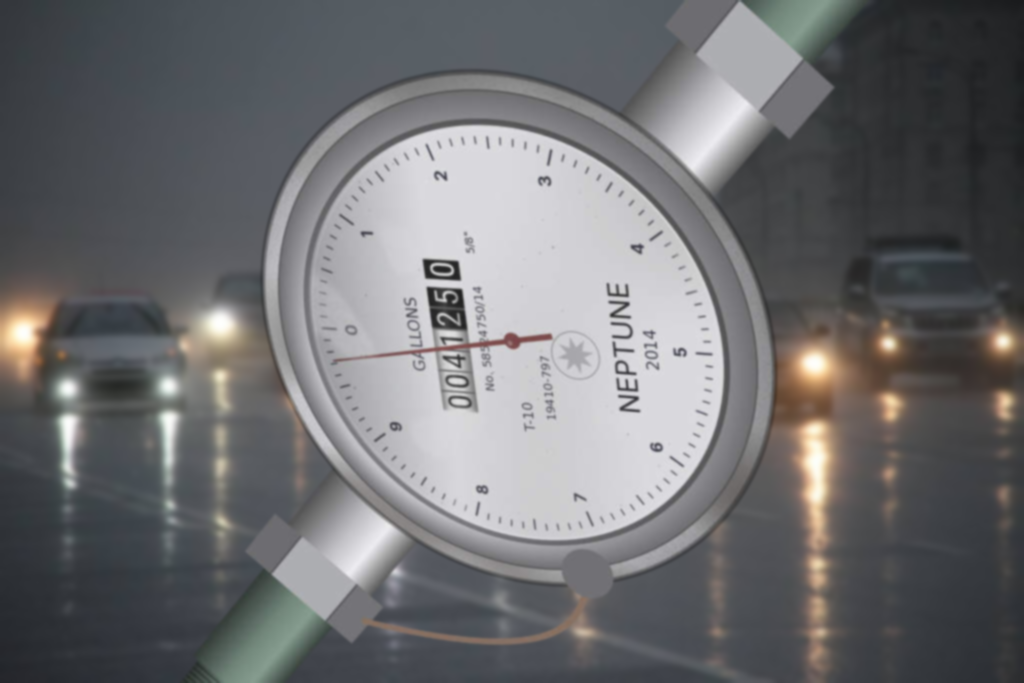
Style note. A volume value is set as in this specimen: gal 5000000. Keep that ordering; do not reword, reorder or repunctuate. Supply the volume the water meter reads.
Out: gal 41249.7
